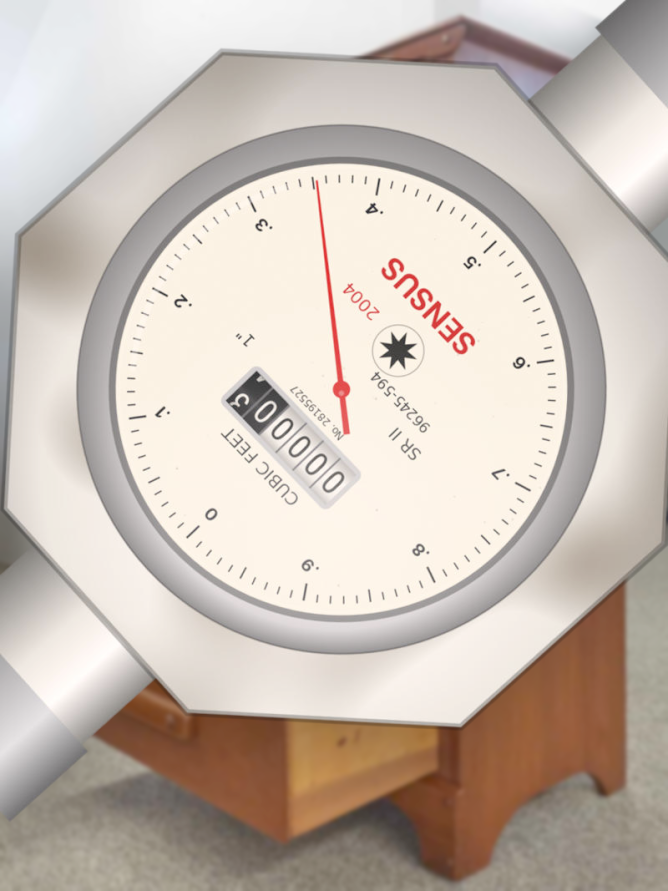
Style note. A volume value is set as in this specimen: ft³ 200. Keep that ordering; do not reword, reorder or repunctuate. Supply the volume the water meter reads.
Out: ft³ 3.35
